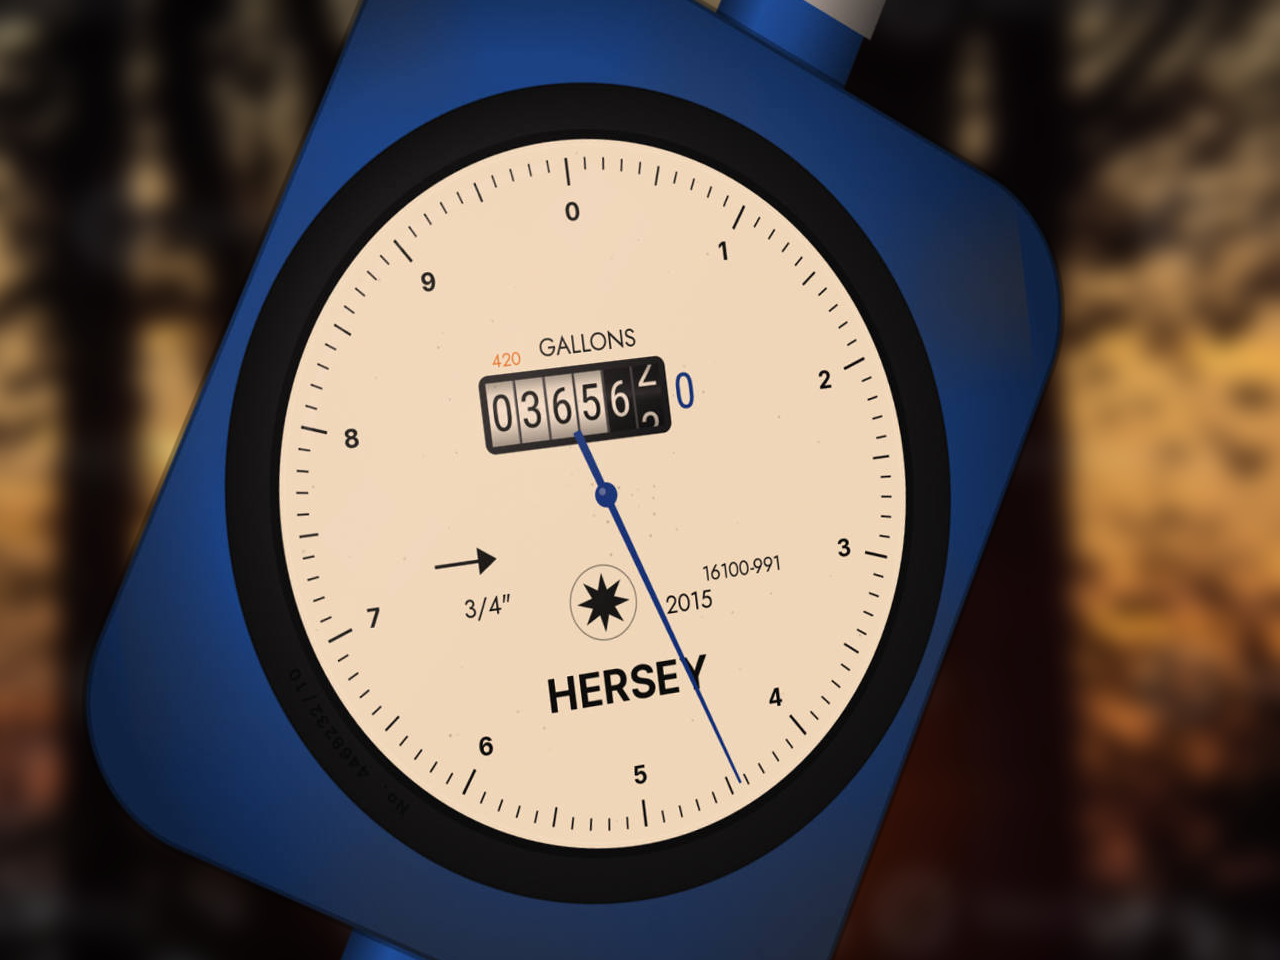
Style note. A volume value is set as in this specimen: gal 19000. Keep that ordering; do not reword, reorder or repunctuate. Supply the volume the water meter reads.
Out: gal 365624.4
